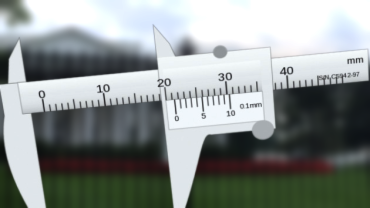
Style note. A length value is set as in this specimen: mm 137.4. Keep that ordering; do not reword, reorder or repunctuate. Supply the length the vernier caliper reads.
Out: mm 21.4
